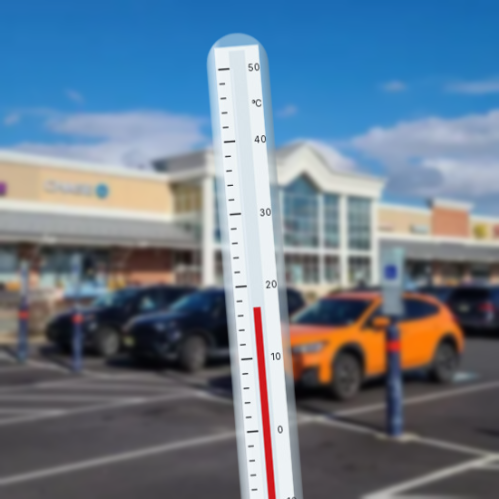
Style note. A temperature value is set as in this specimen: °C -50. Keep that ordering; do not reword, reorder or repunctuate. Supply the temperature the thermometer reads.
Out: °C 17
